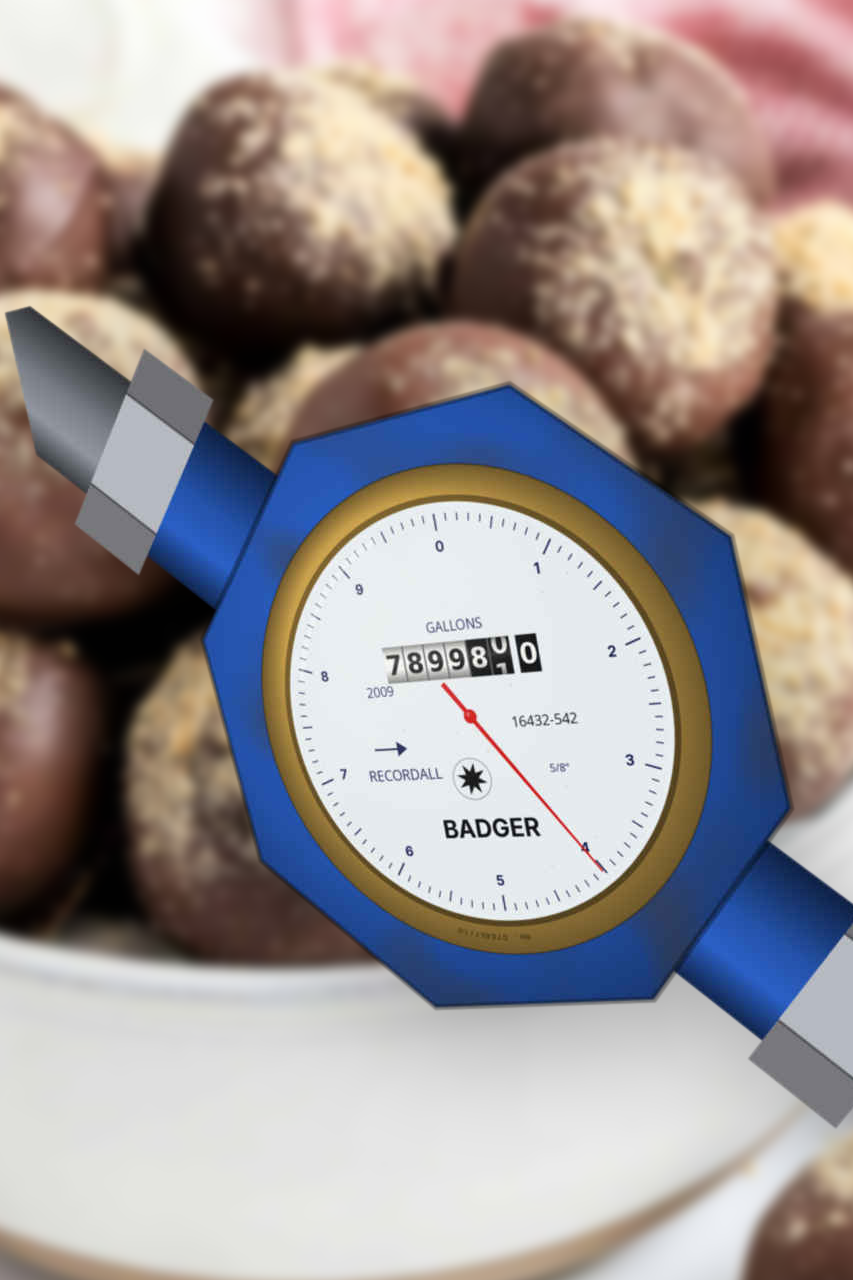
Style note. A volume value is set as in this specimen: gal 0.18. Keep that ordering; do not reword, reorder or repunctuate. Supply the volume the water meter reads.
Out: gal 7899804.0
